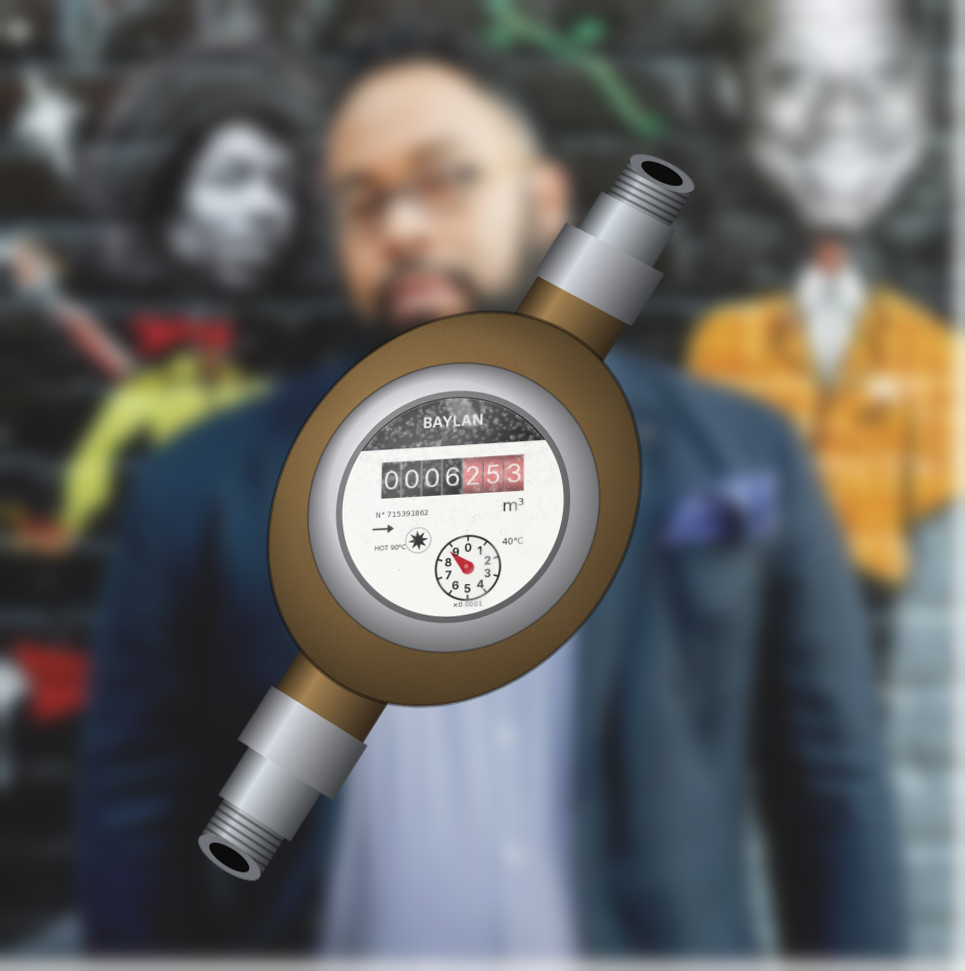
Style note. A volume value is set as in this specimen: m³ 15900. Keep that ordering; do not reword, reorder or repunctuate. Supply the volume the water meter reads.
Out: m³ 6.2538
